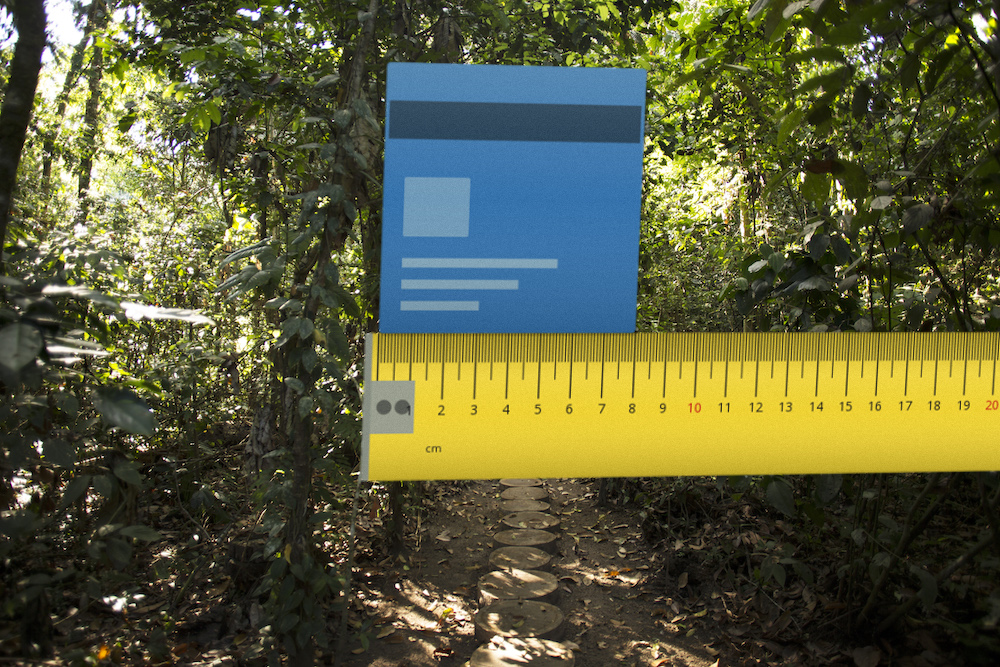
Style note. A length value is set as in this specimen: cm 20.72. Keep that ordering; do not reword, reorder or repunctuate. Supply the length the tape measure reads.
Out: cm 8
